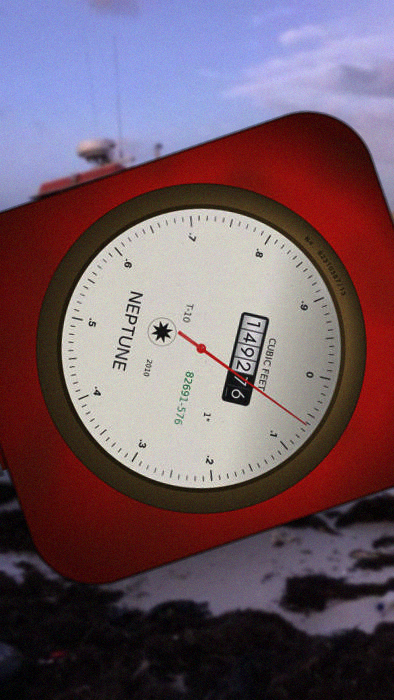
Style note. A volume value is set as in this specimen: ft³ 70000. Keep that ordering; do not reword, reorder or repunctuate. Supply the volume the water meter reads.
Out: ft³ 149276.06
